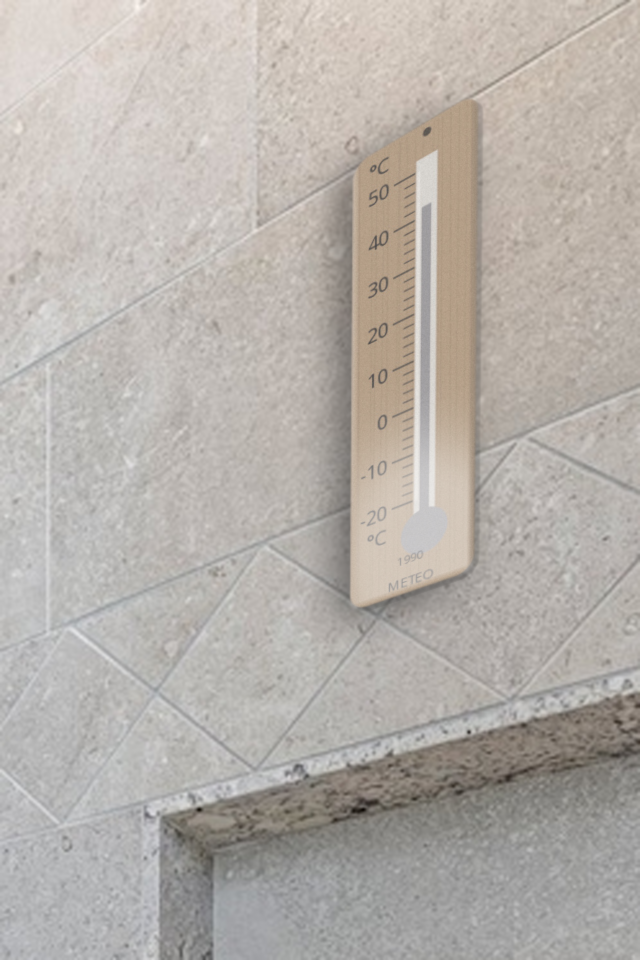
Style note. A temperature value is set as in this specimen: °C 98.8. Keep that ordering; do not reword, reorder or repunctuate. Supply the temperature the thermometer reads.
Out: °C 42
